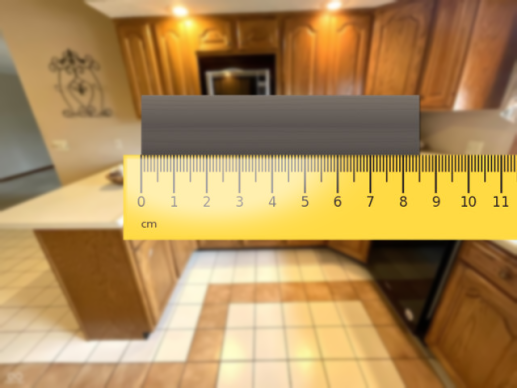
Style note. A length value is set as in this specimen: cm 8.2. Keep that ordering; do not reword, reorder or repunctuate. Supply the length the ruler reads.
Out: cm 8.5
